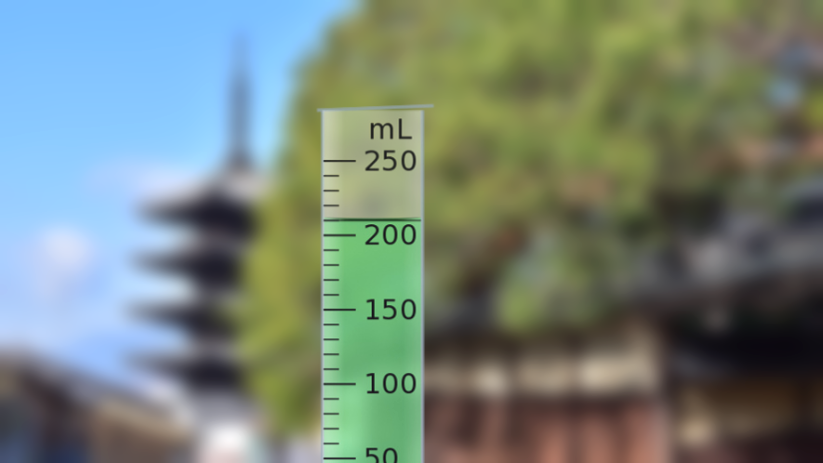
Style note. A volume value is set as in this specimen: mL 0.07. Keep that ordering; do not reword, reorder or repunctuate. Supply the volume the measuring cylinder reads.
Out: mL 210
